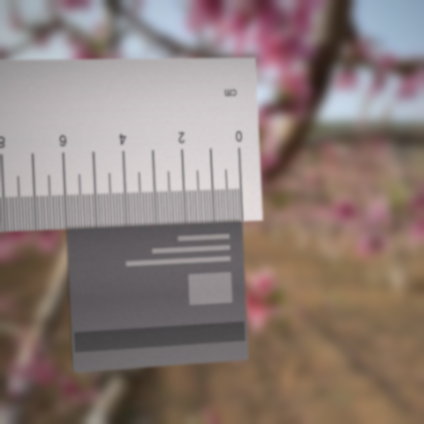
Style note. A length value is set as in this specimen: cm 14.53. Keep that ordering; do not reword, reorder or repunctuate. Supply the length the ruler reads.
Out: cm 6
